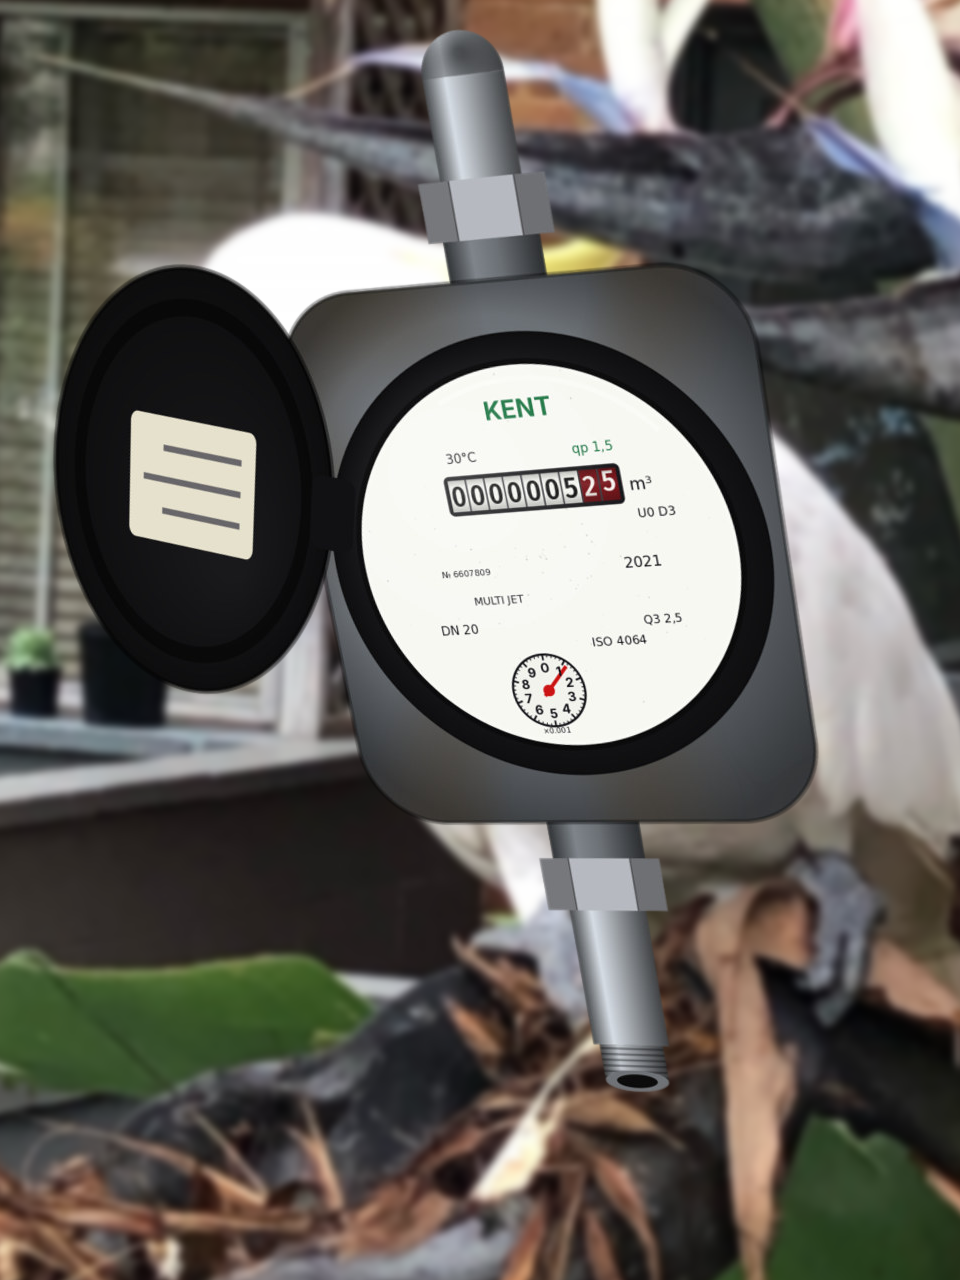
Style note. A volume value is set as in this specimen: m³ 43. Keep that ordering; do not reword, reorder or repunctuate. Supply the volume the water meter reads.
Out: m³ 5.251
